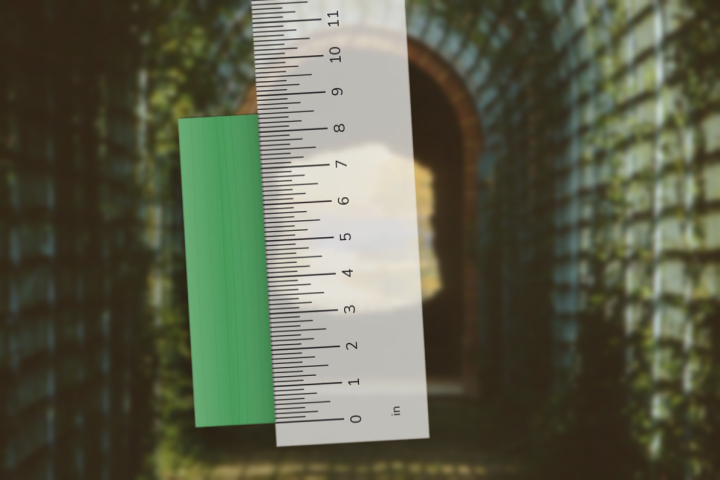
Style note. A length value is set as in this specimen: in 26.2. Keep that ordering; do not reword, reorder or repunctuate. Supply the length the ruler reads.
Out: in 8.5
